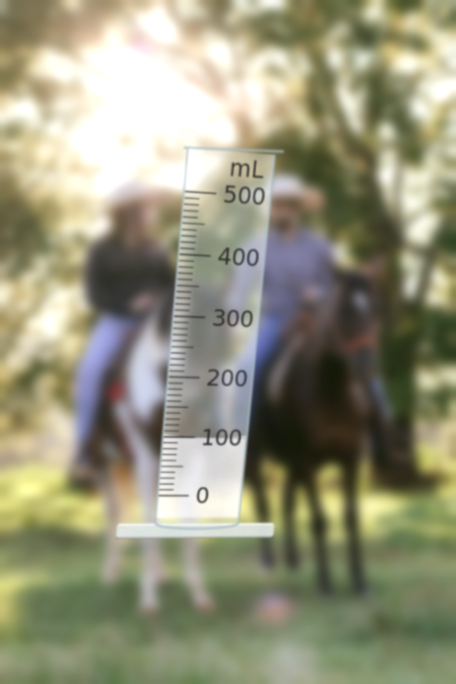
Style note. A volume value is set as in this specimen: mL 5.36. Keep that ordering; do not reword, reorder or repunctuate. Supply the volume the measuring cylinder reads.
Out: mL 100
